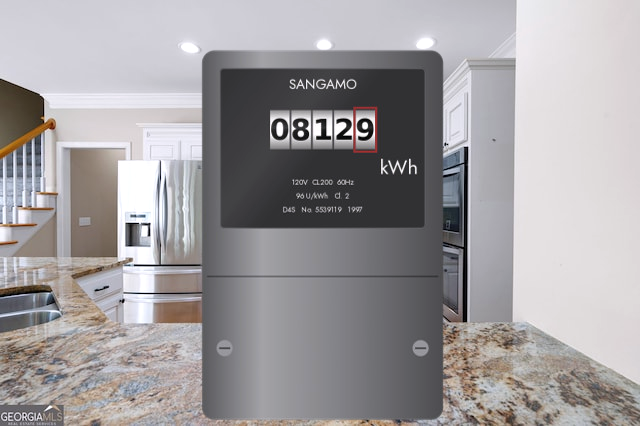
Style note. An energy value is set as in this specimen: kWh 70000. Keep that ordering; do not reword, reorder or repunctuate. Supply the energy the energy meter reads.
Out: kWh 812.9
